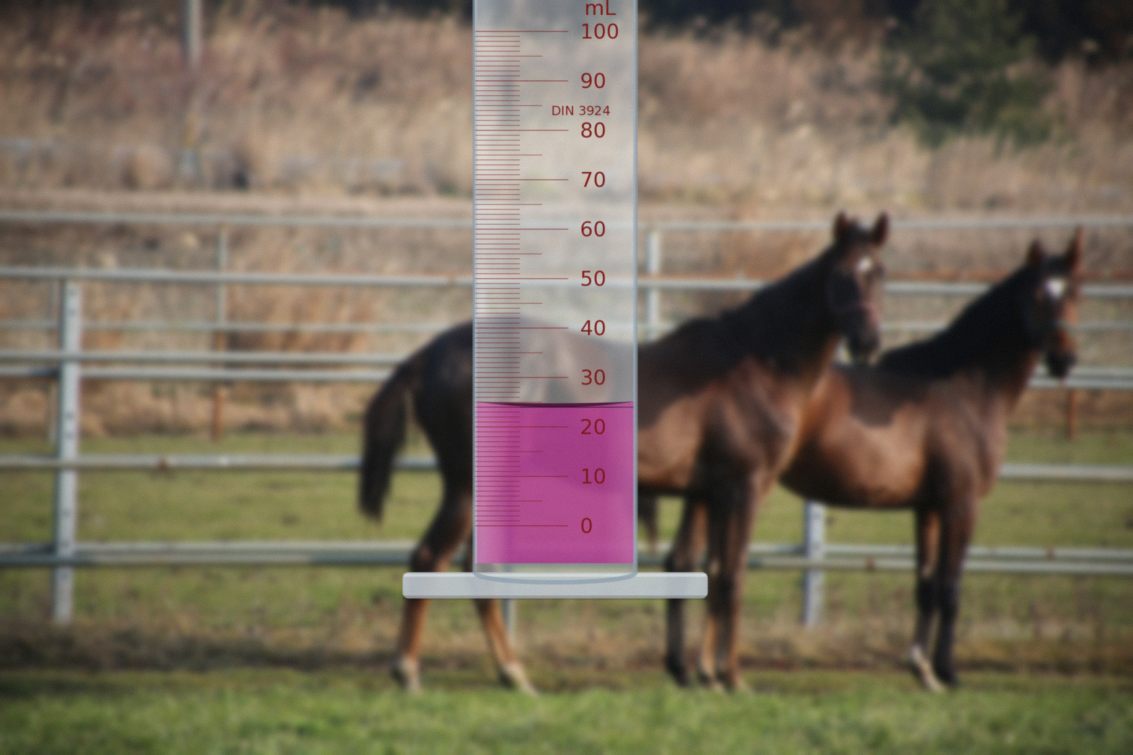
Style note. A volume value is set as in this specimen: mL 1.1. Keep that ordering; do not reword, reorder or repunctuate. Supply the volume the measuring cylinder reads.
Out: mL 24
